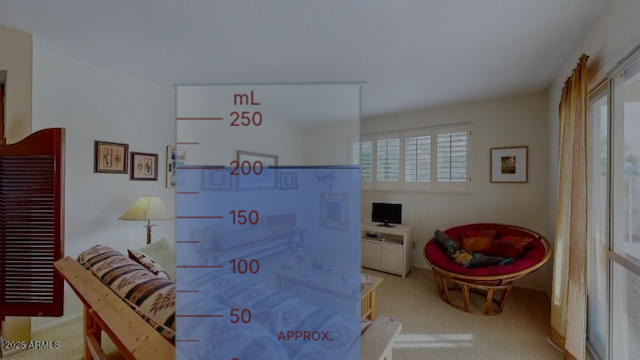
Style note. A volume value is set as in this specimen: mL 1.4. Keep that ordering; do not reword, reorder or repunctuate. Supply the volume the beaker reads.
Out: mL 200
